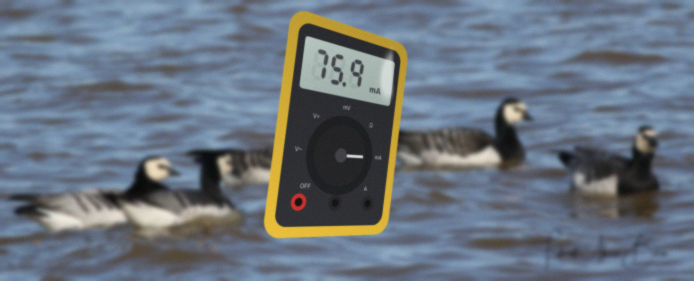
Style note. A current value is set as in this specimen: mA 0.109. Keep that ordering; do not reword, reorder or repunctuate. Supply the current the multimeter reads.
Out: mA 75.9
